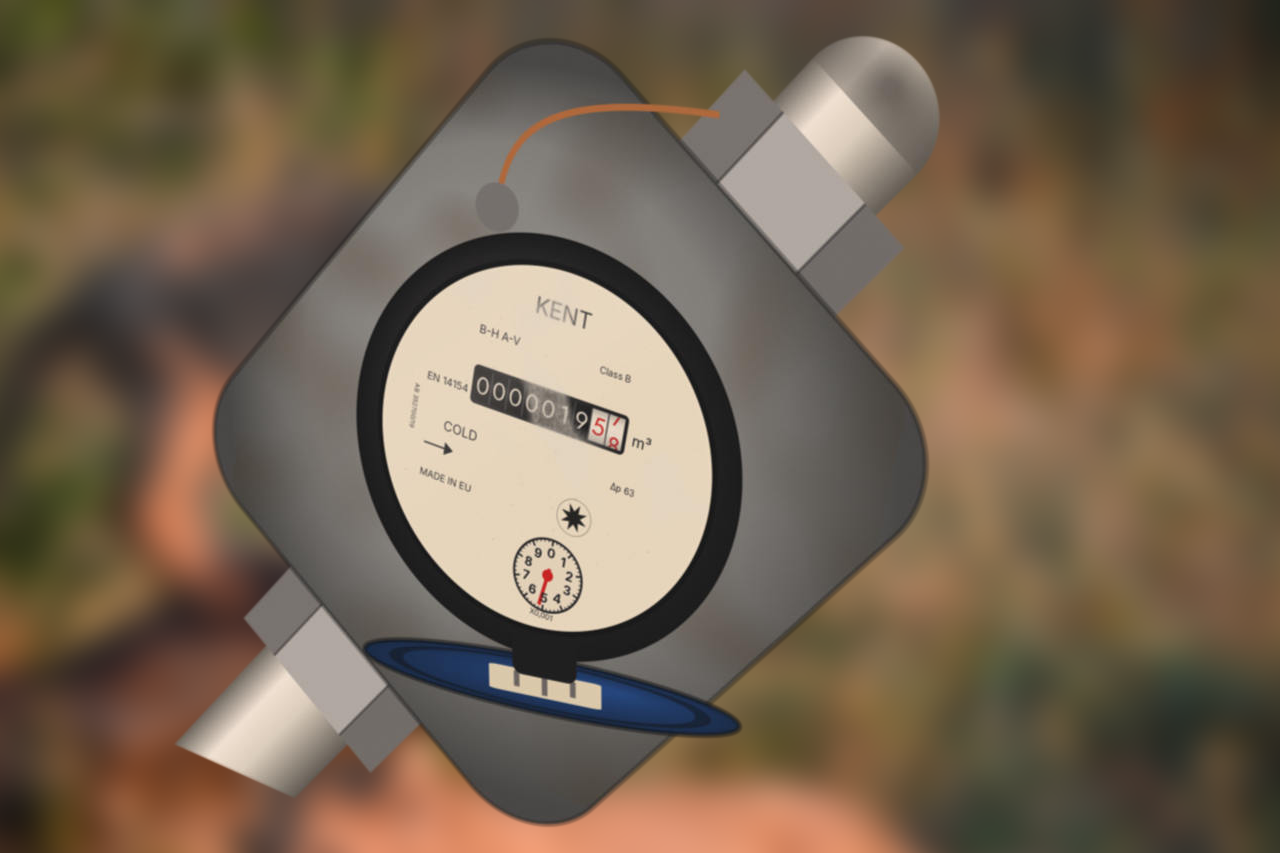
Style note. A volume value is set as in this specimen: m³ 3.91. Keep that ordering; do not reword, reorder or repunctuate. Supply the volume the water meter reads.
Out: m³ 19.575
